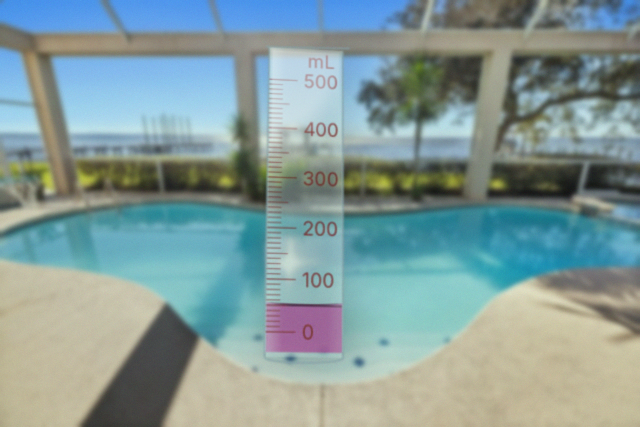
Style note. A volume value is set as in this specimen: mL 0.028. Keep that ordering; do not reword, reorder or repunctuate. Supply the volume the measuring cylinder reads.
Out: mL 50
